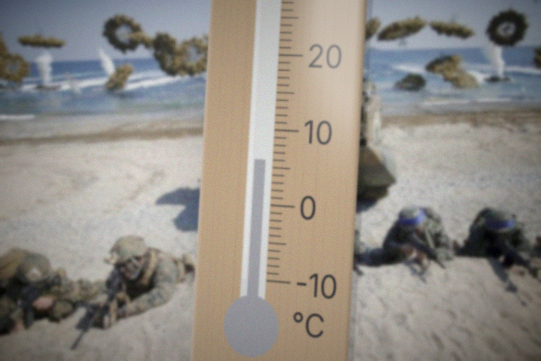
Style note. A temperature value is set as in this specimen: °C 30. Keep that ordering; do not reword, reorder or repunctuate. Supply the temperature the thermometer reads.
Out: °C 6
